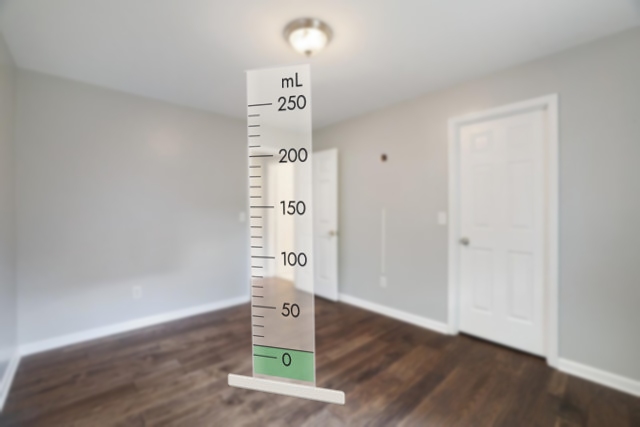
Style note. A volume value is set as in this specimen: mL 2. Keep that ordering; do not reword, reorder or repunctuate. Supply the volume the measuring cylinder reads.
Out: mL 10
